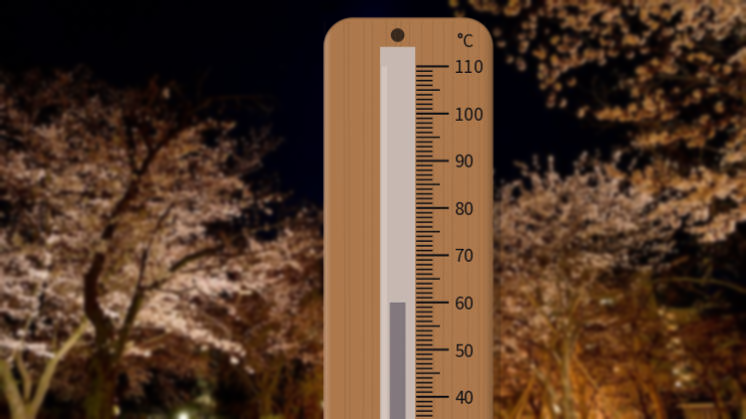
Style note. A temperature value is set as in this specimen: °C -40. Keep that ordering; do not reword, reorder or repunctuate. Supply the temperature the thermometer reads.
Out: °C 60
